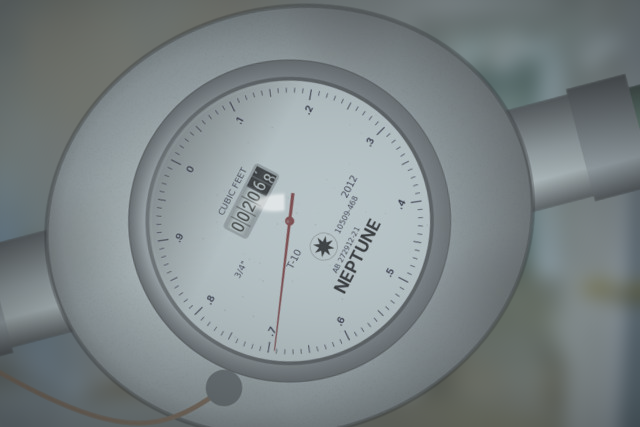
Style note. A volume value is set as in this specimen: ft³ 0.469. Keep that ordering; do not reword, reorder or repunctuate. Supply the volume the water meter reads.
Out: ft³ 2067.69
